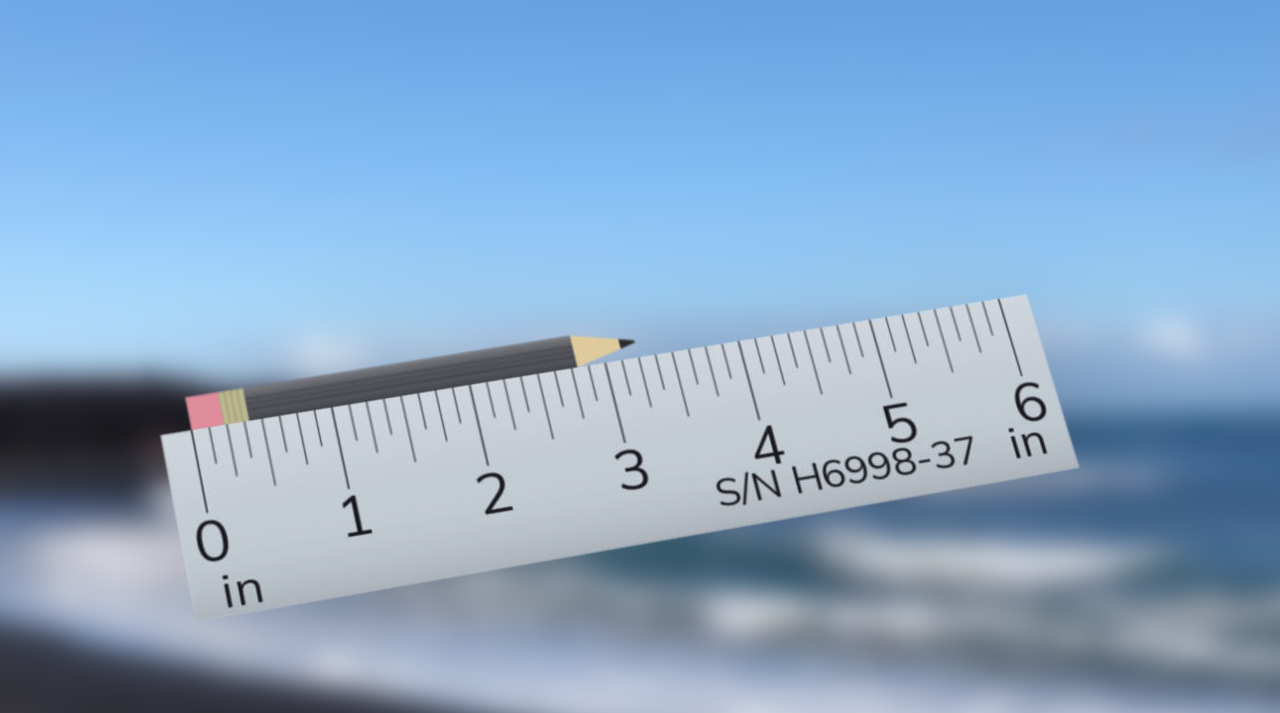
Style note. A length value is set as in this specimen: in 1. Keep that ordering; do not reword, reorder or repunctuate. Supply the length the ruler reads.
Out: in 3.25
